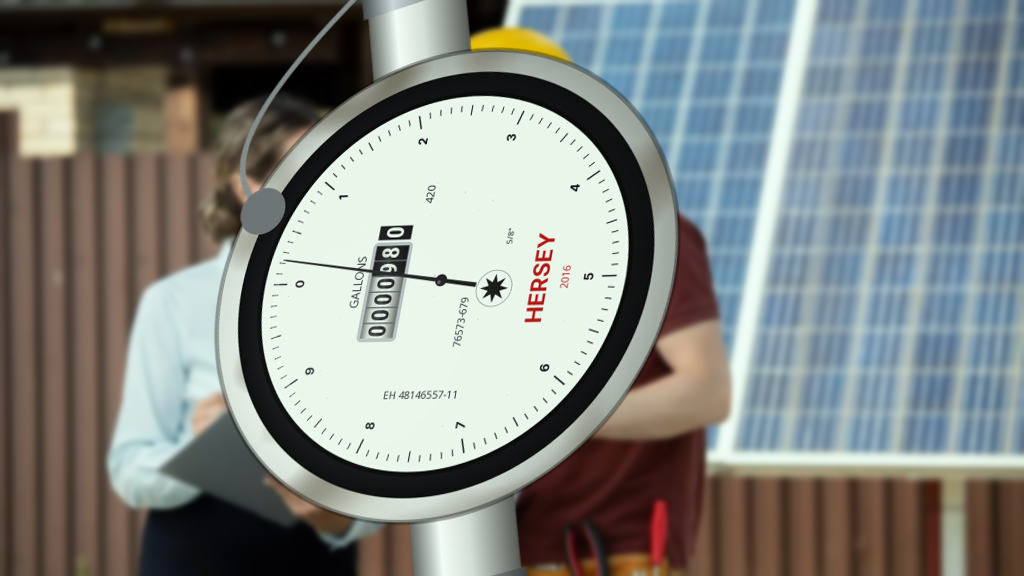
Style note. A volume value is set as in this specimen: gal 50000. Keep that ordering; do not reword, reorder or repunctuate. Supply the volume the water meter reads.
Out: gal 980.2
